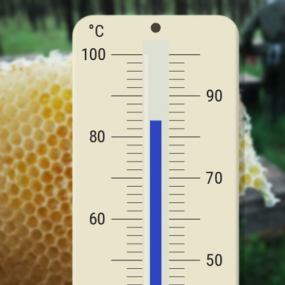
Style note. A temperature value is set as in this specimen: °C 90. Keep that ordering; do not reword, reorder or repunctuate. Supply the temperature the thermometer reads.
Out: °C 84
